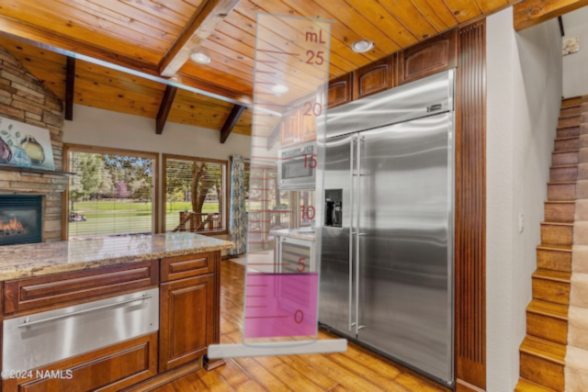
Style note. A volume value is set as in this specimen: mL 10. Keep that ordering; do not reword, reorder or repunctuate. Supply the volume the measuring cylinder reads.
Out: mL 4
